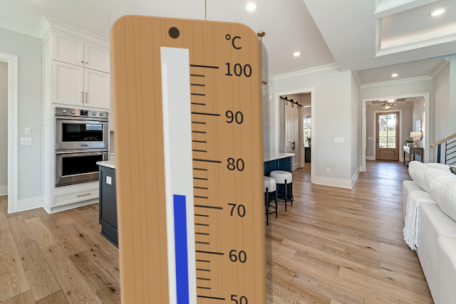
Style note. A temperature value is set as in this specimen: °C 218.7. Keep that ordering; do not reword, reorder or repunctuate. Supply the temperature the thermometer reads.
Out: °C 72
